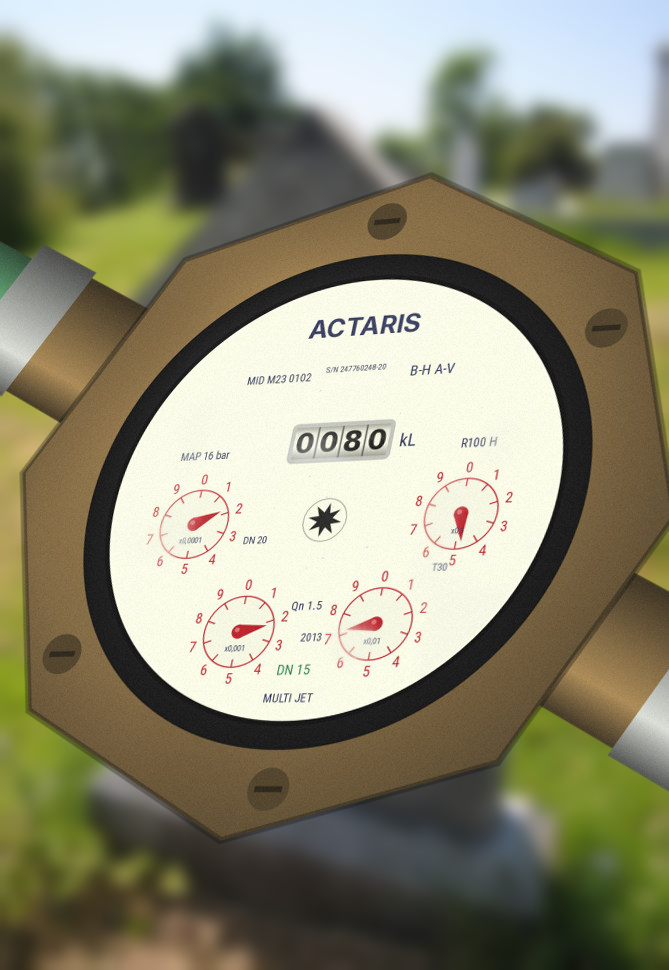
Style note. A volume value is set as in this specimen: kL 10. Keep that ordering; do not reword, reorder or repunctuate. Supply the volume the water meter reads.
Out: kL 80.4721
